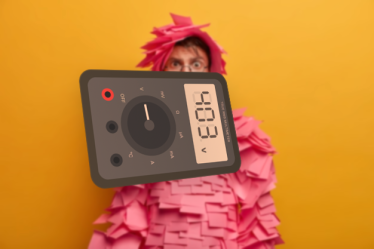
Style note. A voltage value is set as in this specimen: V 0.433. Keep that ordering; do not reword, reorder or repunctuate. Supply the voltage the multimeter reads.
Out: V 403
